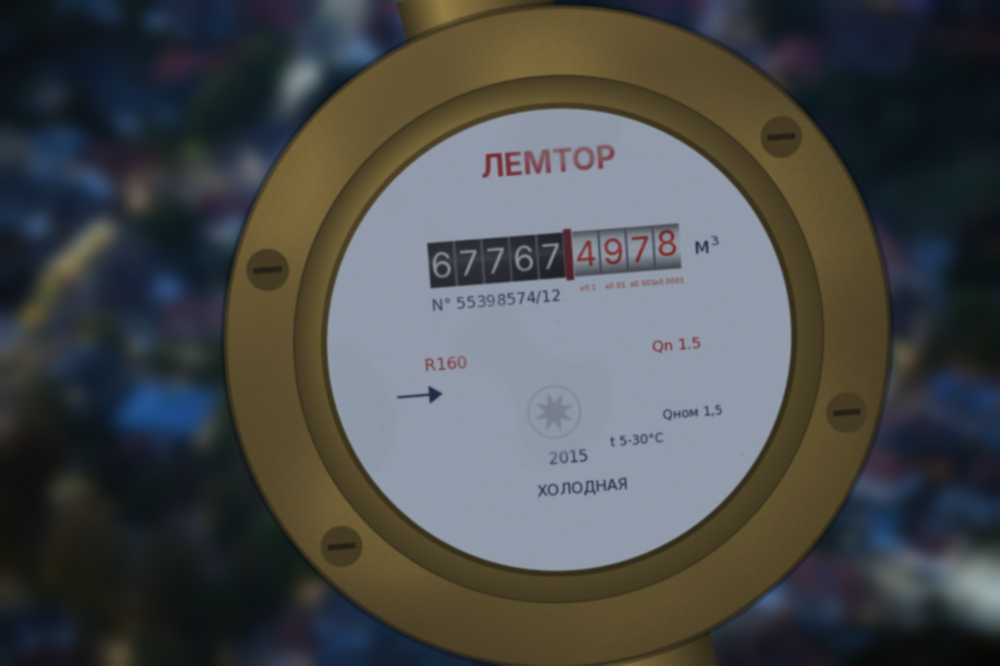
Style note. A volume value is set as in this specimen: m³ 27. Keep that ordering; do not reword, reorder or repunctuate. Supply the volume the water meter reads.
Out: m³ 67767.4978
